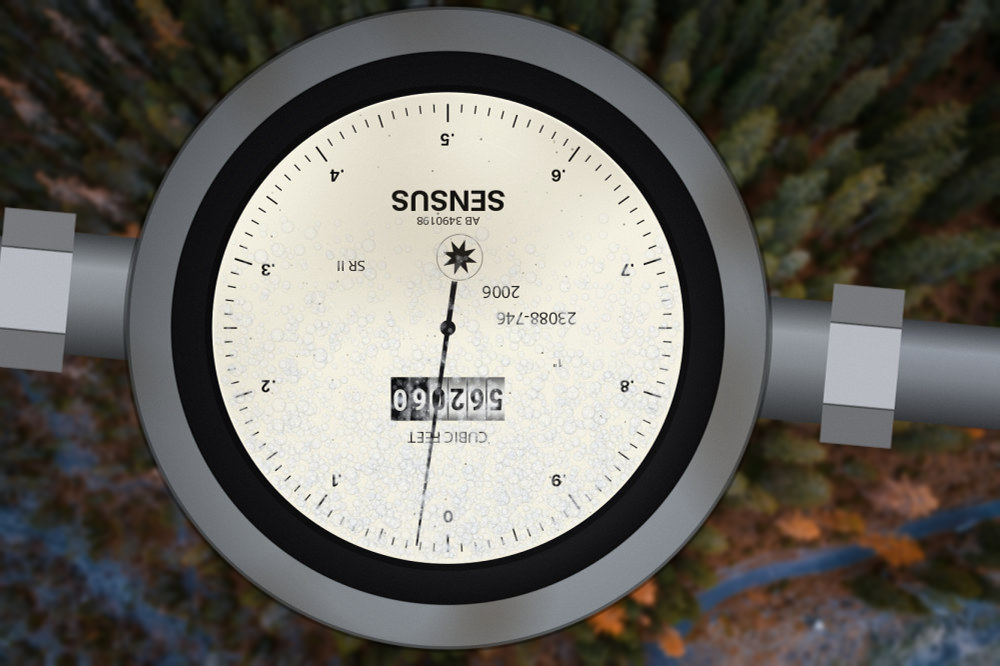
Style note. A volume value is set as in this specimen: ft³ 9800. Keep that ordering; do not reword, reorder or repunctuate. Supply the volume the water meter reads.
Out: ft³ 562060.02
